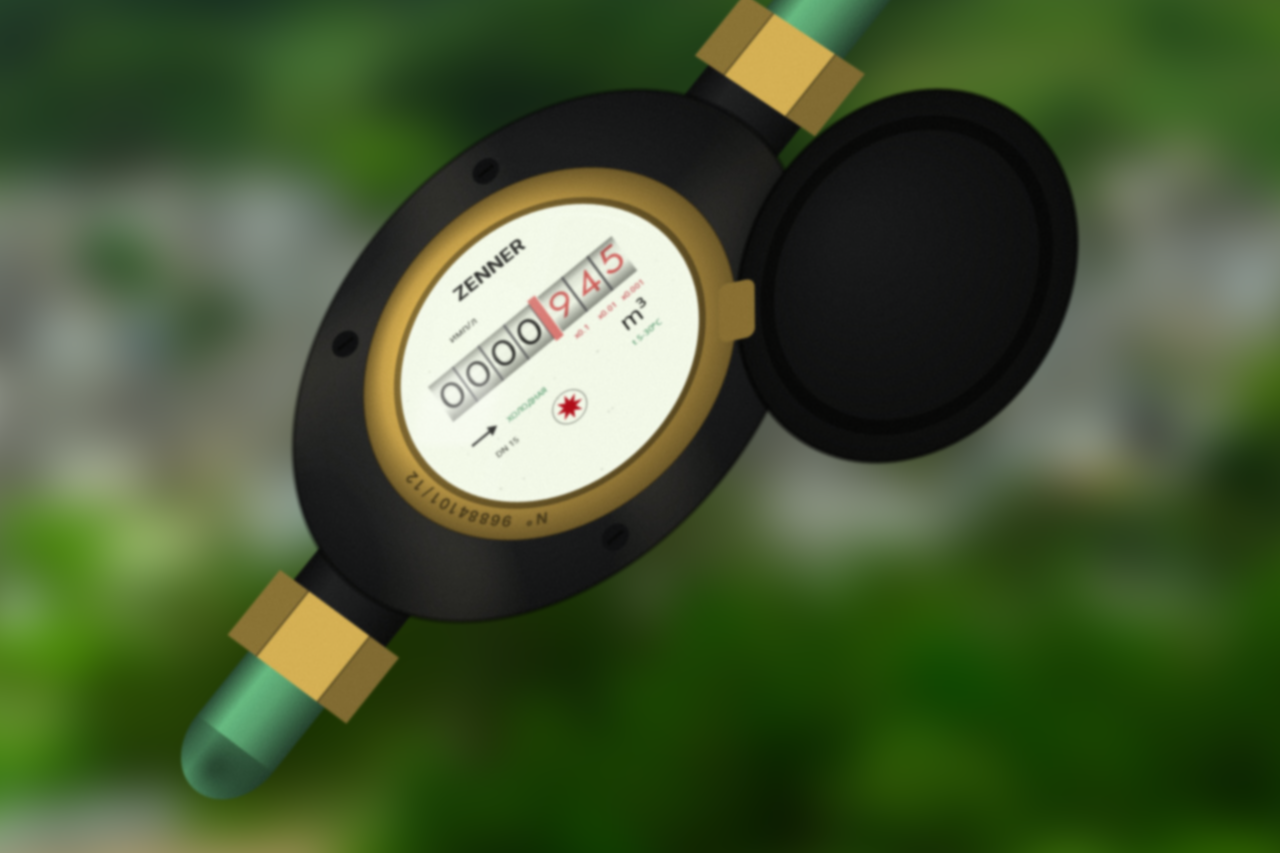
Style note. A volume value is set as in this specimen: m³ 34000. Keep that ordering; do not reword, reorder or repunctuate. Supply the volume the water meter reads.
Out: m³ 0.945
